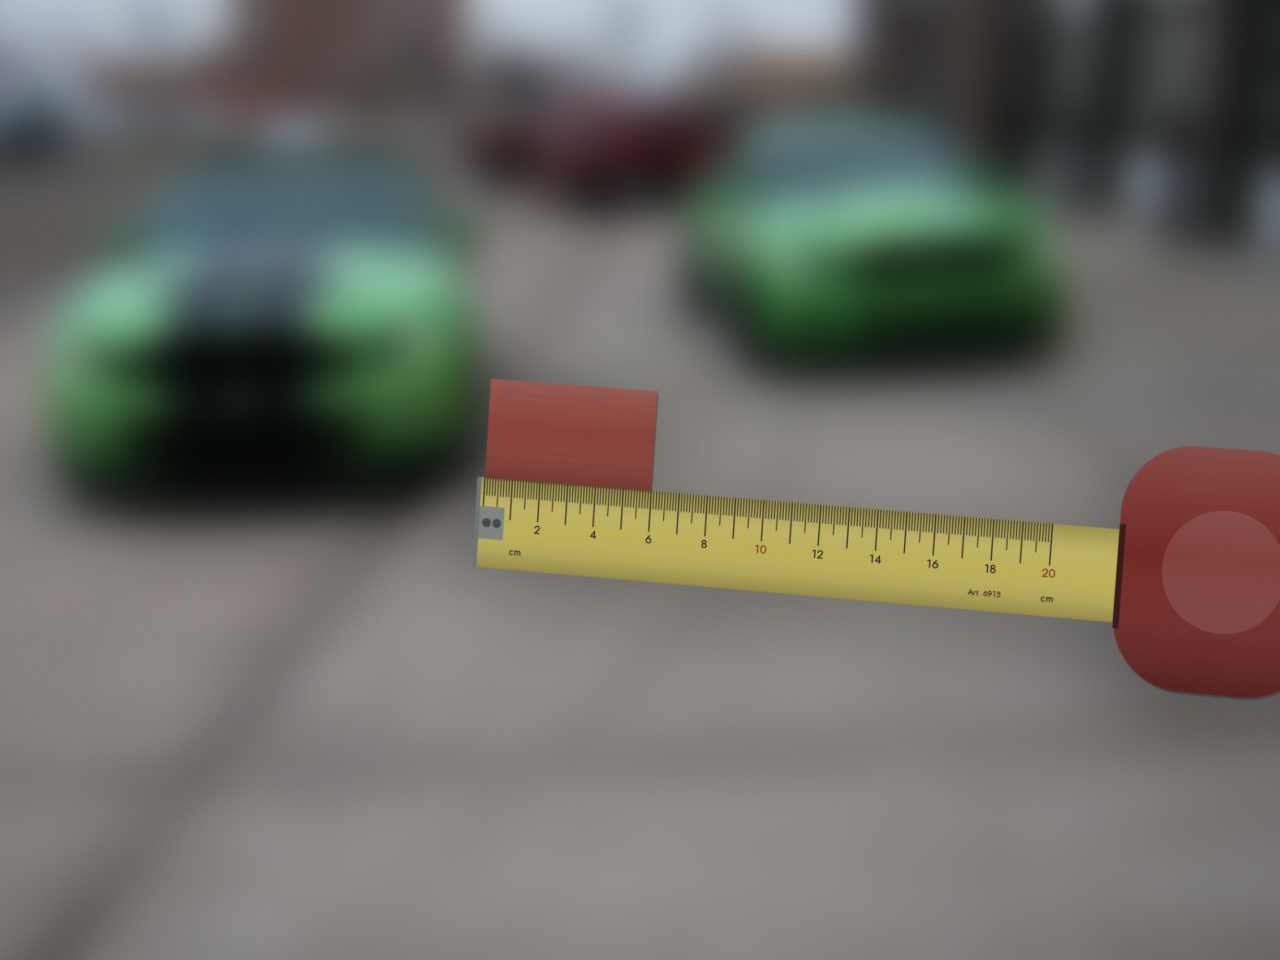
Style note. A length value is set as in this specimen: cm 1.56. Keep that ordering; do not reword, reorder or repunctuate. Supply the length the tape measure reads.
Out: cm 6
